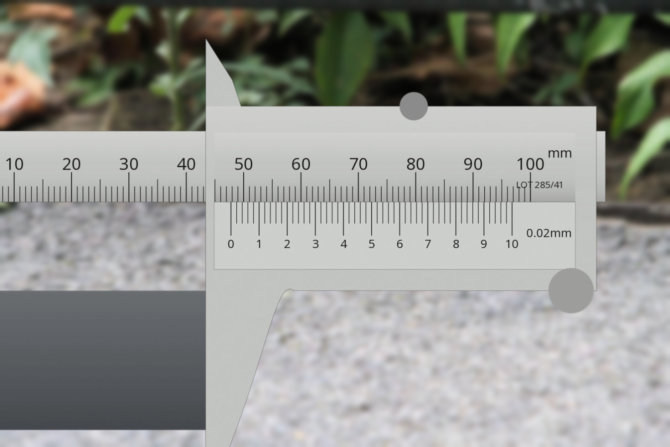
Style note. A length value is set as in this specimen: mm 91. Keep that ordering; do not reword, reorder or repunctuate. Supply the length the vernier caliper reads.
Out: mm 47.8
